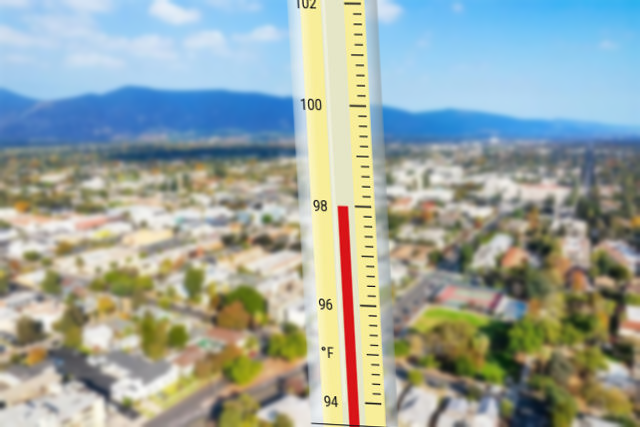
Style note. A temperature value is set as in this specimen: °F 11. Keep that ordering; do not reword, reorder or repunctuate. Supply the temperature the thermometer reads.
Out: °F 98
